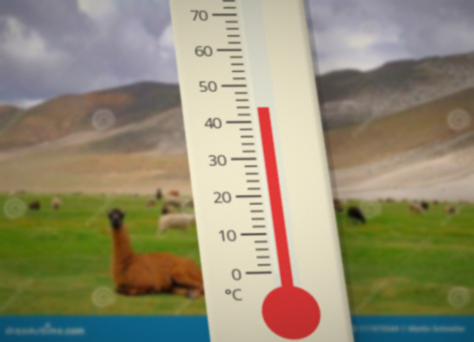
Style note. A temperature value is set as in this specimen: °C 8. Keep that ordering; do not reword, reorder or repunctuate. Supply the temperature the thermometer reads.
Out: °C 44
